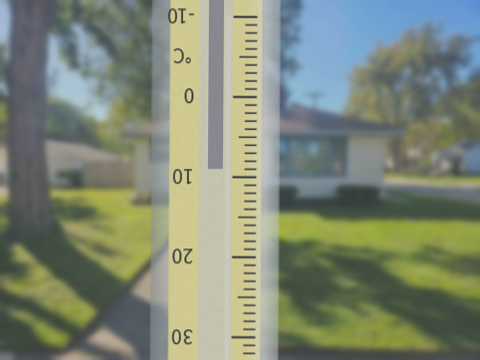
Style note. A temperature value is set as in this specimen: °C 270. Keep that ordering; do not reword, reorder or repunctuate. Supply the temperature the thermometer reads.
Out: °C 9
